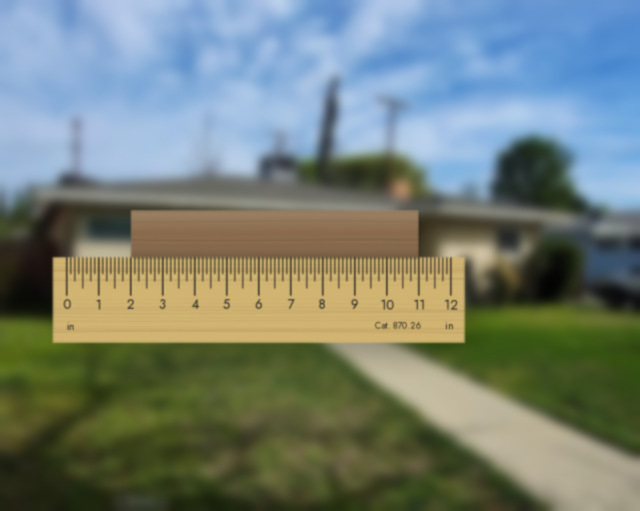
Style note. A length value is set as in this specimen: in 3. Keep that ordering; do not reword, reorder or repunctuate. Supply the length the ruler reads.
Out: in 9
